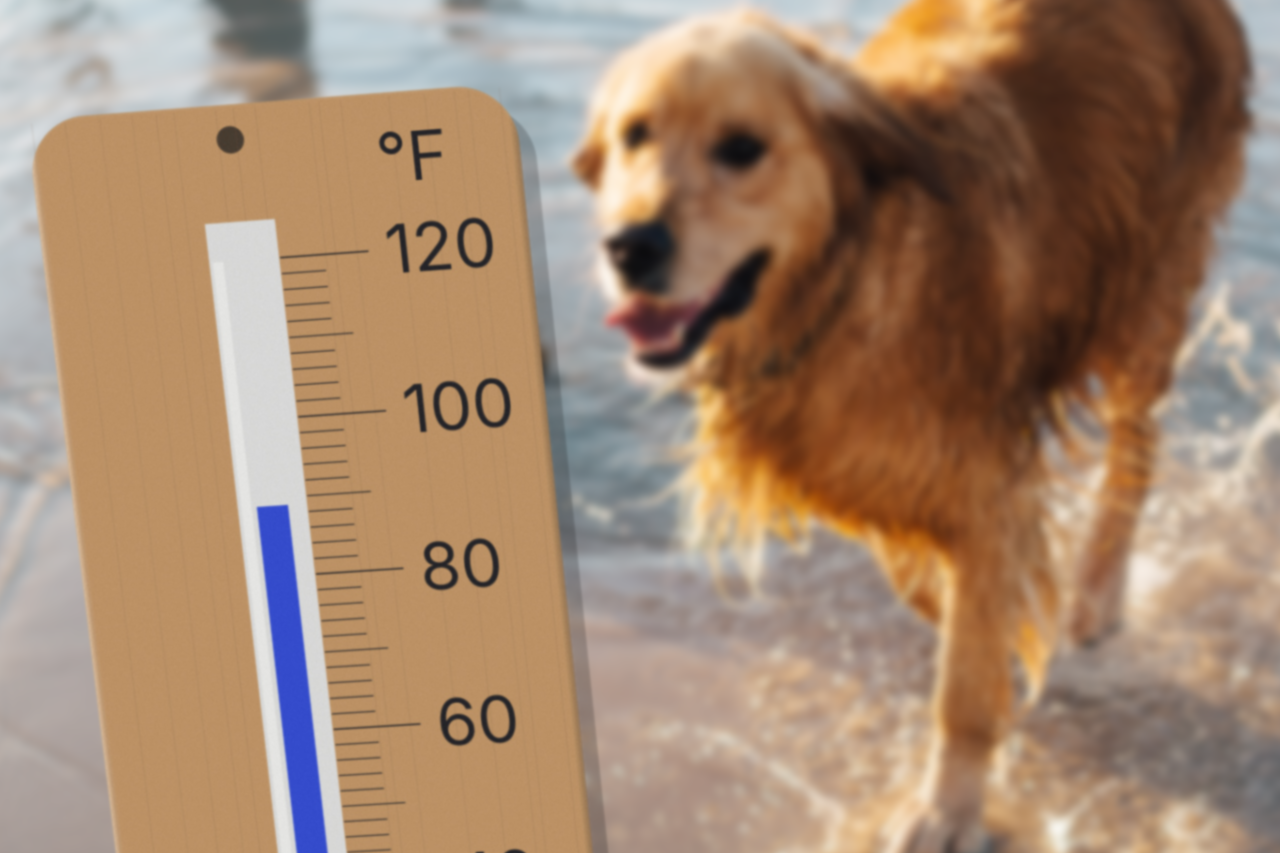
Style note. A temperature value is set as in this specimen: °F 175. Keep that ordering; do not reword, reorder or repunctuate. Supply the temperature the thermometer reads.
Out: °F 89
